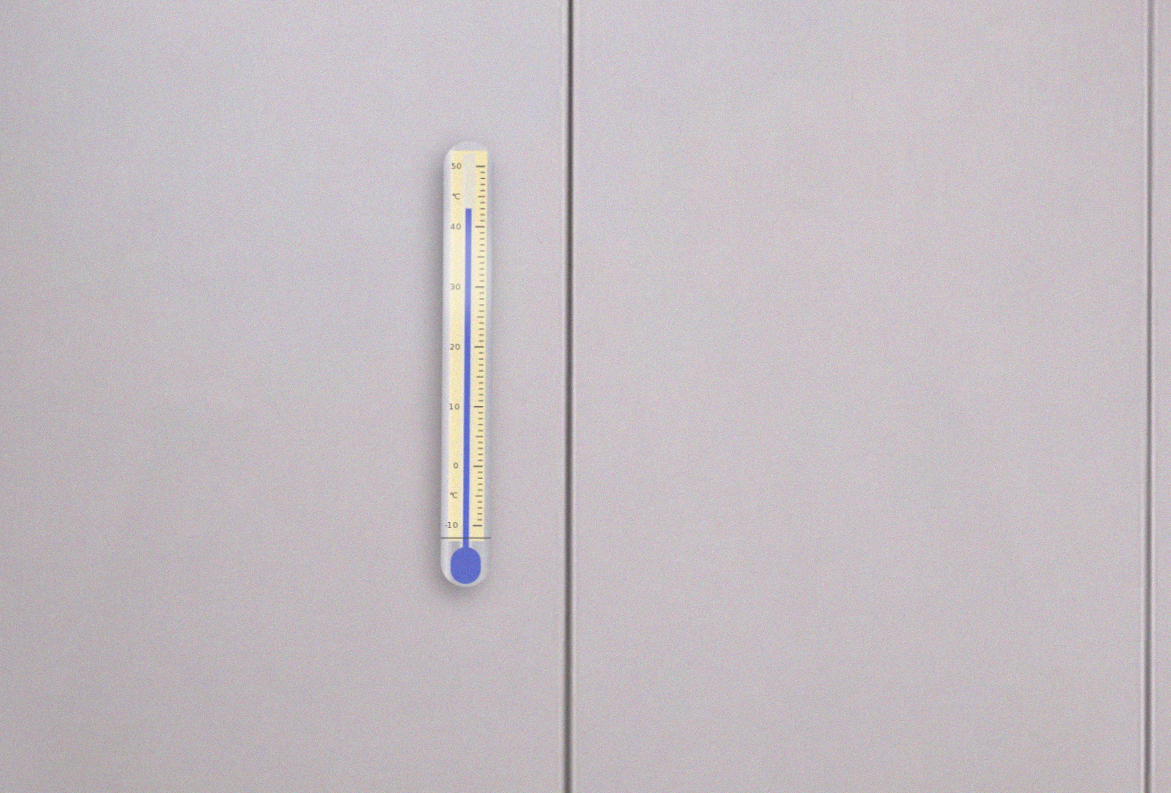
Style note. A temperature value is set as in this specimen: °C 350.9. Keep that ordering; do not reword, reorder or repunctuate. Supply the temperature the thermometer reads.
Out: °C 43
